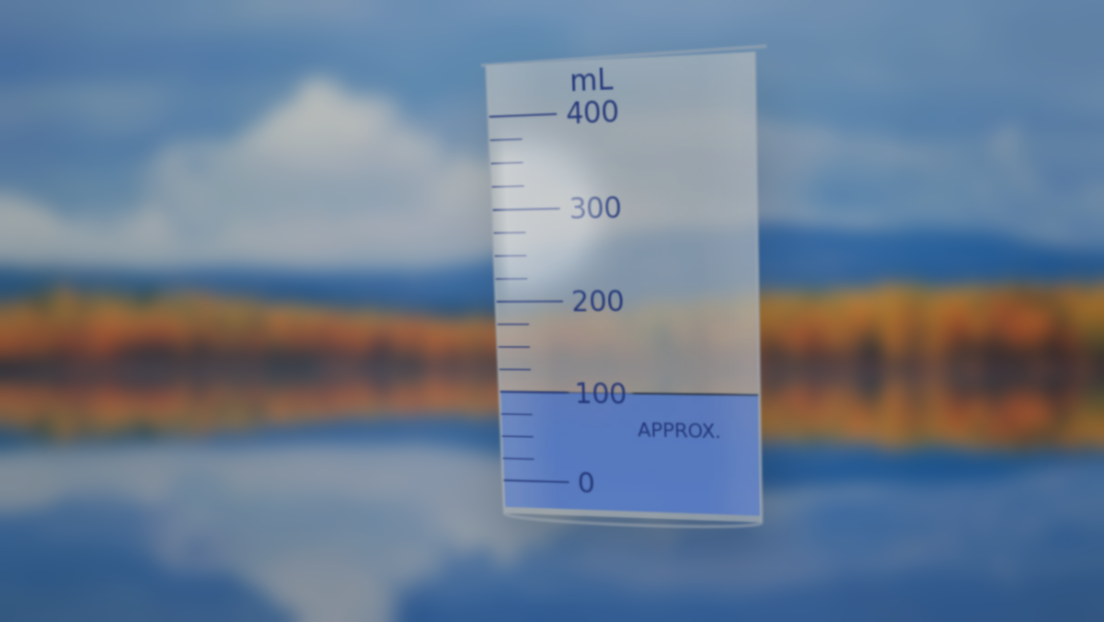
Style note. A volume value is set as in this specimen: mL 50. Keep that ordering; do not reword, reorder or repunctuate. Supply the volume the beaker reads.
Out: mL 100
